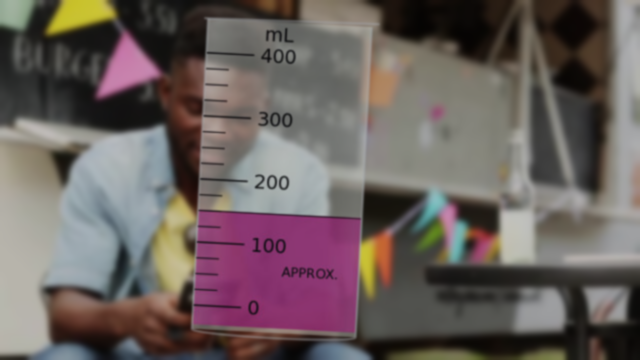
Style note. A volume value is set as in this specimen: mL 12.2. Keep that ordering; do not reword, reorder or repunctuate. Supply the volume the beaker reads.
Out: mL 150
